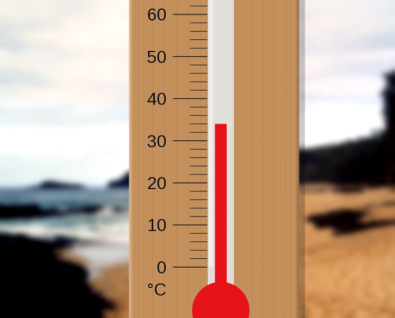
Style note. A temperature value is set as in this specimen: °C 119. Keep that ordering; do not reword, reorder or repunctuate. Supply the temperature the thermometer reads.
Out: °C 34
